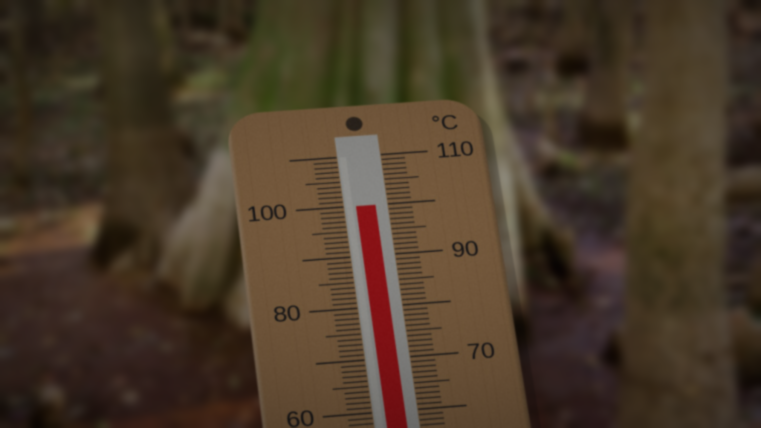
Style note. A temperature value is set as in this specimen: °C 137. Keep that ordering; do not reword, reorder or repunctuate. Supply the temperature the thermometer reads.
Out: °C 100
